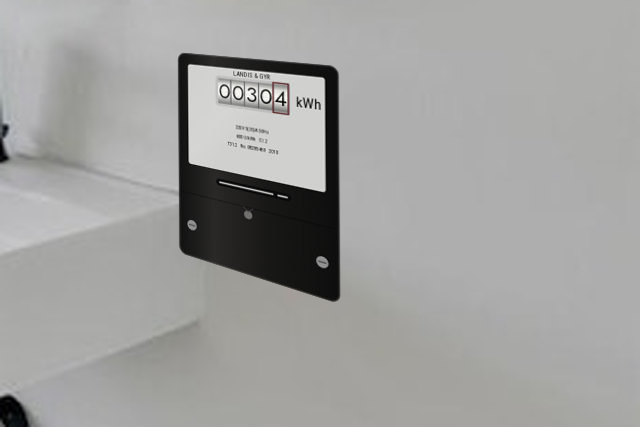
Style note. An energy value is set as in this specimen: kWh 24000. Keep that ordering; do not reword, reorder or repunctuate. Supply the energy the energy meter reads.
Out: kWh 30.4
